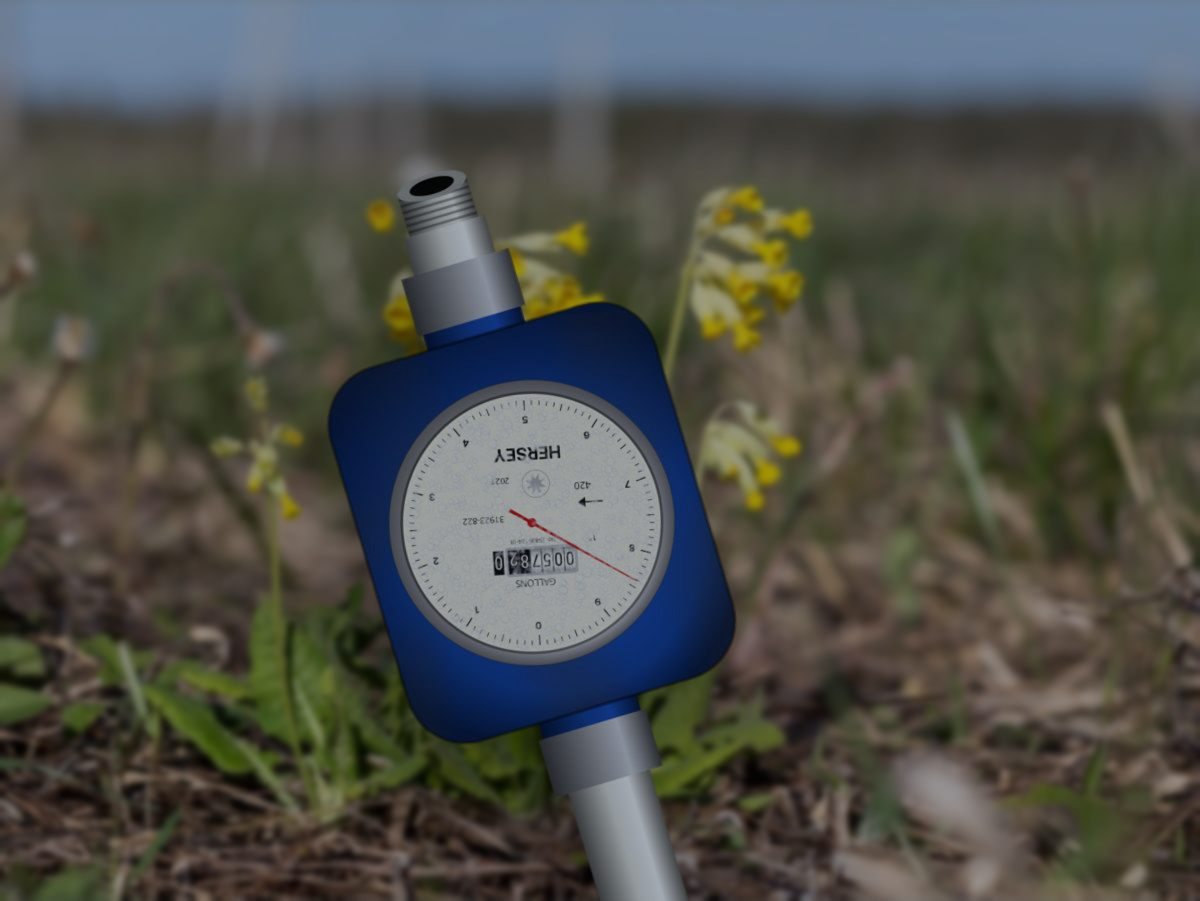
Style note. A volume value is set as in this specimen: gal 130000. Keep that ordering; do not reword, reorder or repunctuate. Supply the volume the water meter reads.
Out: gal 57818.4
